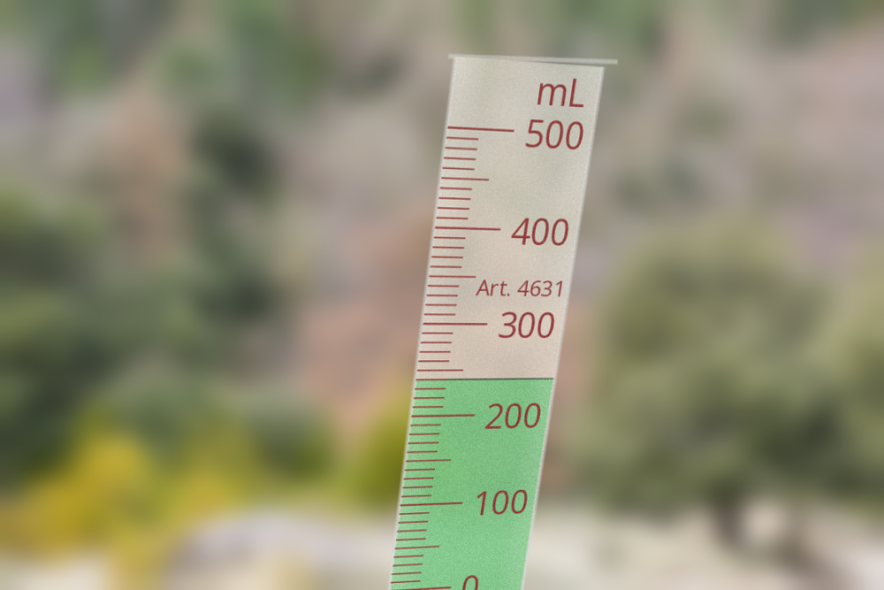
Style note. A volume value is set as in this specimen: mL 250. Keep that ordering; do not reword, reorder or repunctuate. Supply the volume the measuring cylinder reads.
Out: mL 240
